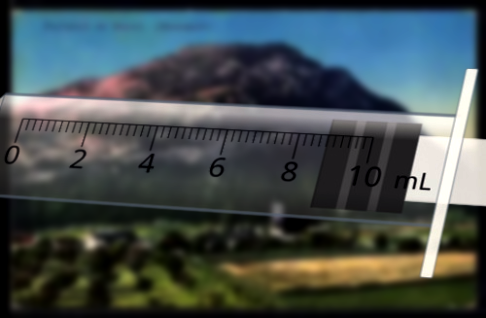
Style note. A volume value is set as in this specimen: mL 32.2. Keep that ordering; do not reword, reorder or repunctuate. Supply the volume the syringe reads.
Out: mL 8.8
